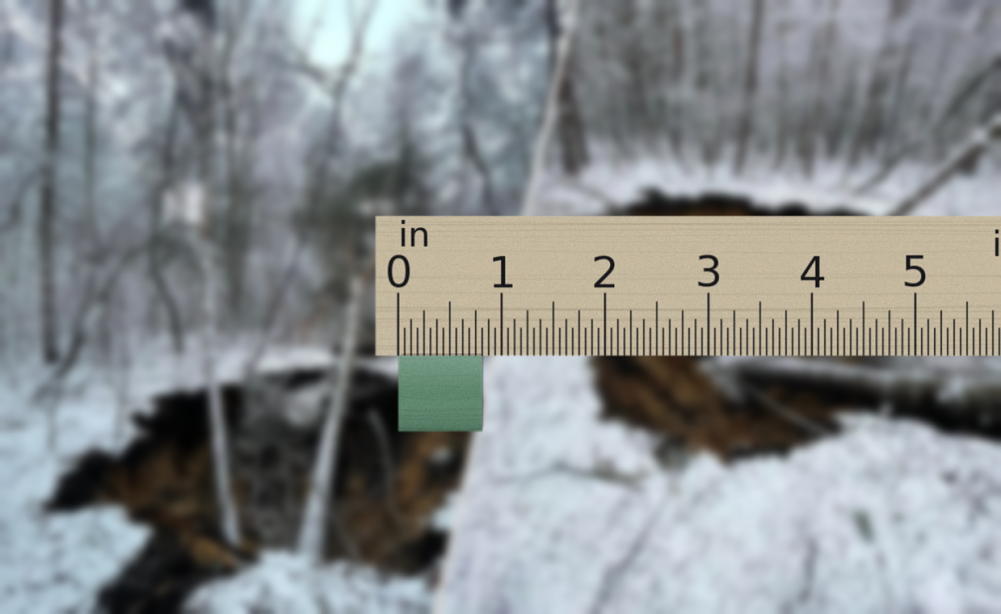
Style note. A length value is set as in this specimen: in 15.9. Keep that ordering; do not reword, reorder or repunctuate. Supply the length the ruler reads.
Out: in 0.8125
